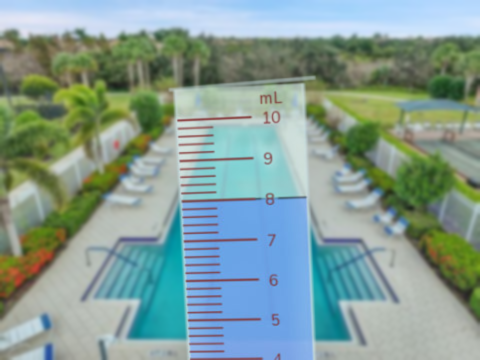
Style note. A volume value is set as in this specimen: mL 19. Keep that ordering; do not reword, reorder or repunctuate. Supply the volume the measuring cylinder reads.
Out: mL 8
